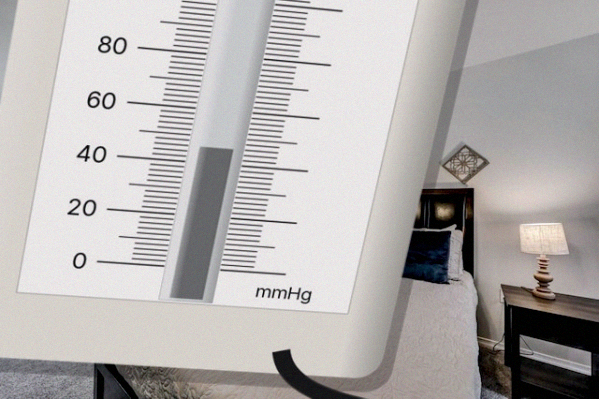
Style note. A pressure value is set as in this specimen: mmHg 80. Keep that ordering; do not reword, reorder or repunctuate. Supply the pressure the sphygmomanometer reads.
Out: mmHg 46
